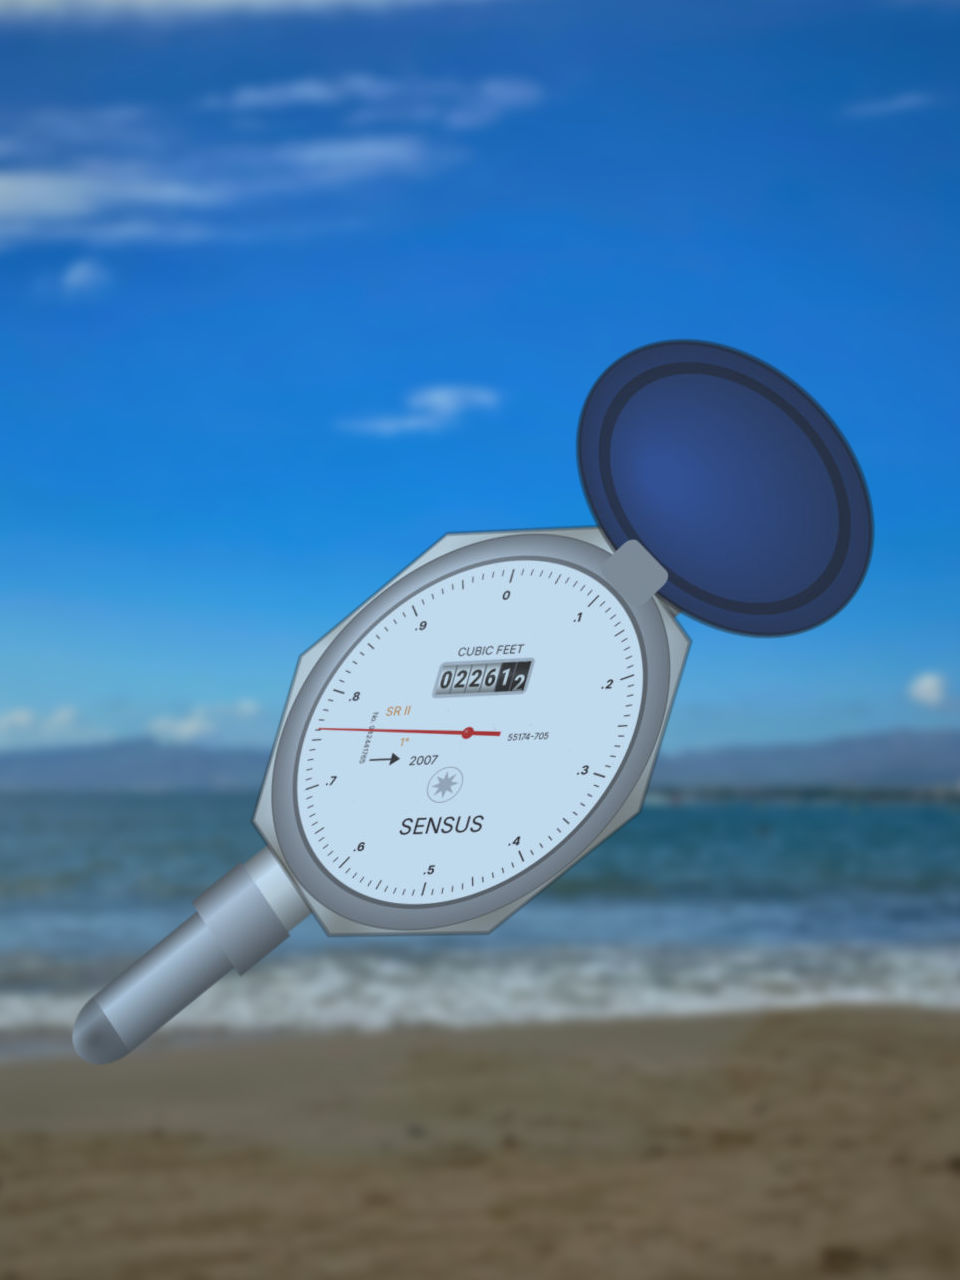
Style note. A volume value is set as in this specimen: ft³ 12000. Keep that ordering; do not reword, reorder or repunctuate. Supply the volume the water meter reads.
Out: ft³ 22611.76
